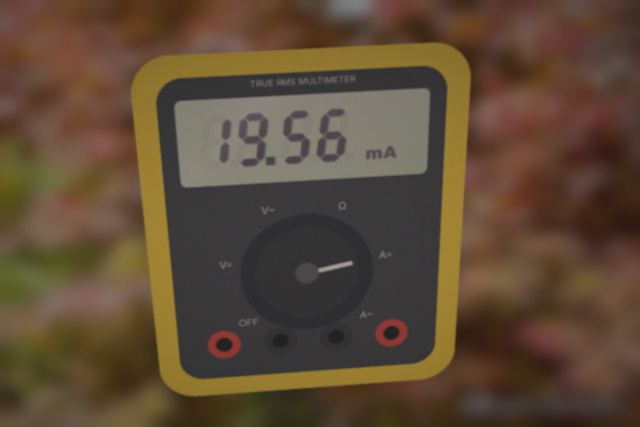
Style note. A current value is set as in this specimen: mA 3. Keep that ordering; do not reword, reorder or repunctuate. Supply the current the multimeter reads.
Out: mA 19.56
